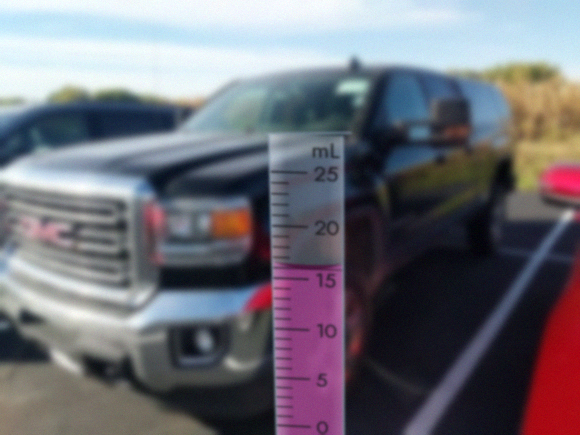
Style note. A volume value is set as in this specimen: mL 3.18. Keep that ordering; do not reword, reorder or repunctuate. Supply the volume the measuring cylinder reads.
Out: mL 16
